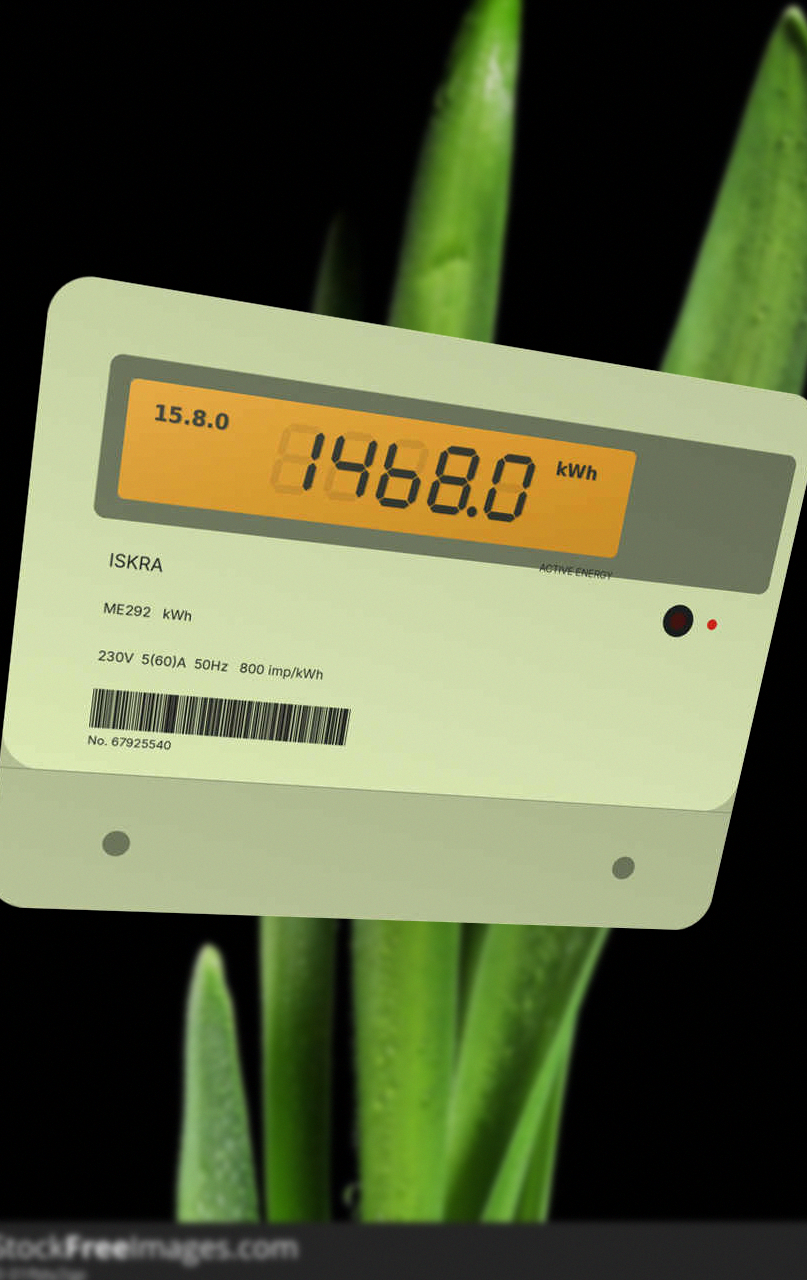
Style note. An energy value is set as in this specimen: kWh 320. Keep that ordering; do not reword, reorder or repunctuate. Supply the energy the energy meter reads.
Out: kWh 1468.0
